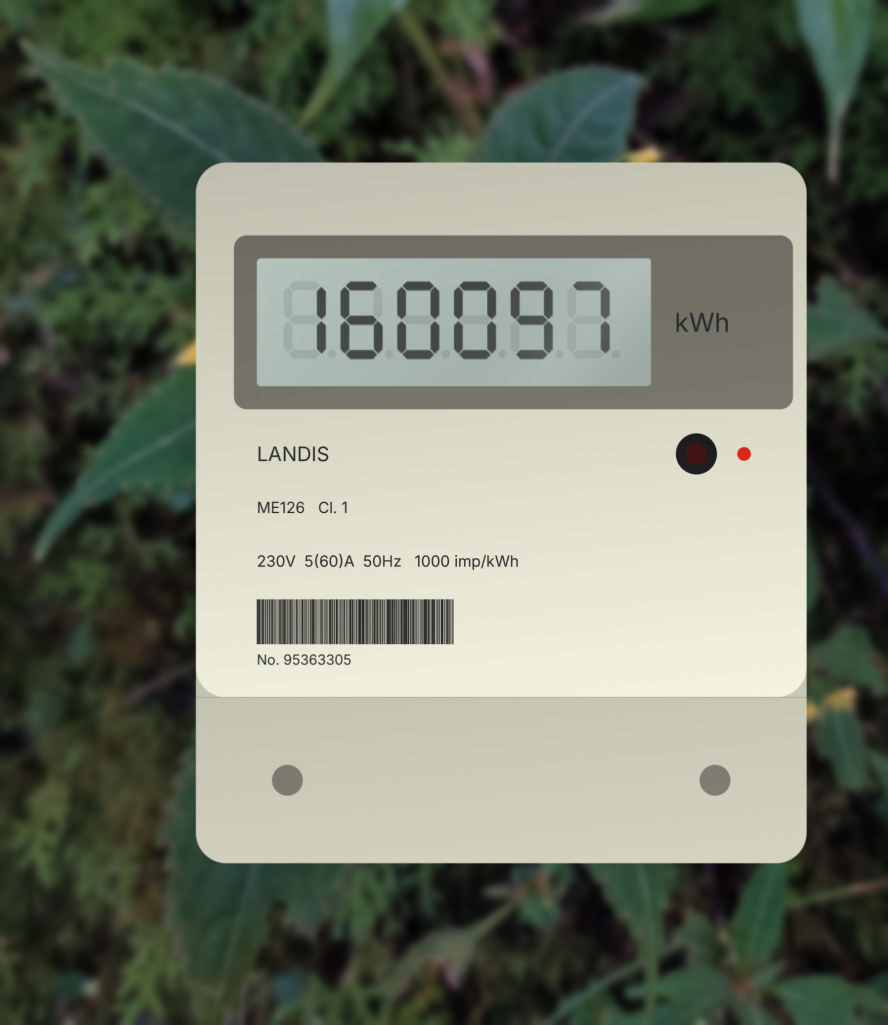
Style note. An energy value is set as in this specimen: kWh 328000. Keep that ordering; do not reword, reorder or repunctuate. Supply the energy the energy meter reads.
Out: kWh 160097
